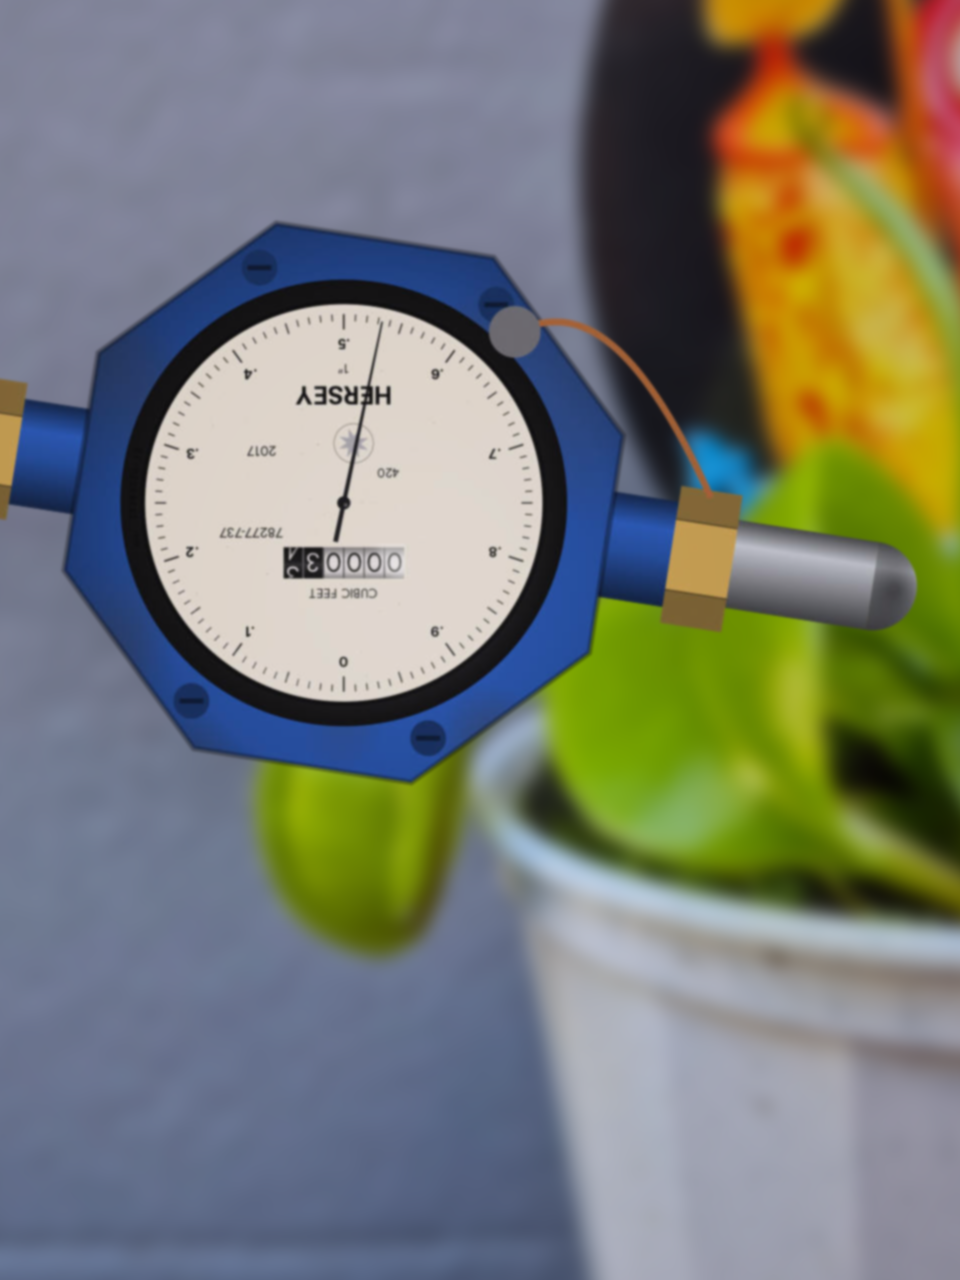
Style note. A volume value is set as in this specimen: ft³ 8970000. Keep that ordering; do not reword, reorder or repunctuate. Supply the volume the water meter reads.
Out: ft³ 33.53
